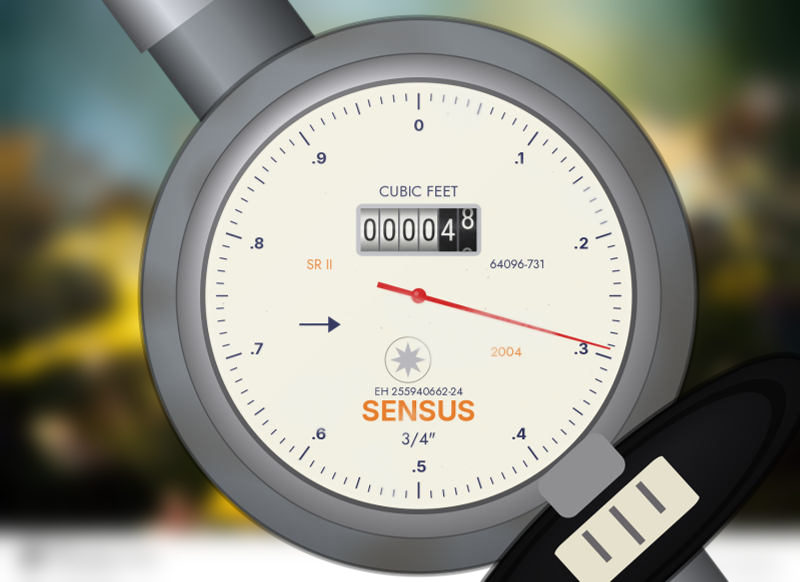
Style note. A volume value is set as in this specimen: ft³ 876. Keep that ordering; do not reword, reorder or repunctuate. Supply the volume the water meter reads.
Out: ft³ 48.29
